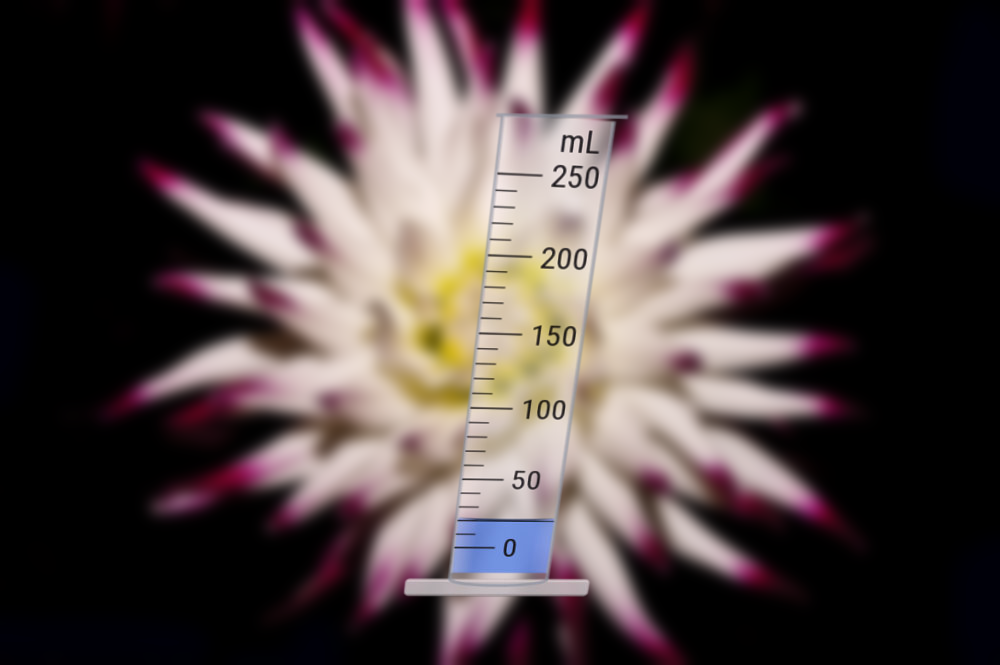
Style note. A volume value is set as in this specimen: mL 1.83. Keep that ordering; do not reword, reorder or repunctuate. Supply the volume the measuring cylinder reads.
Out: mL 20
